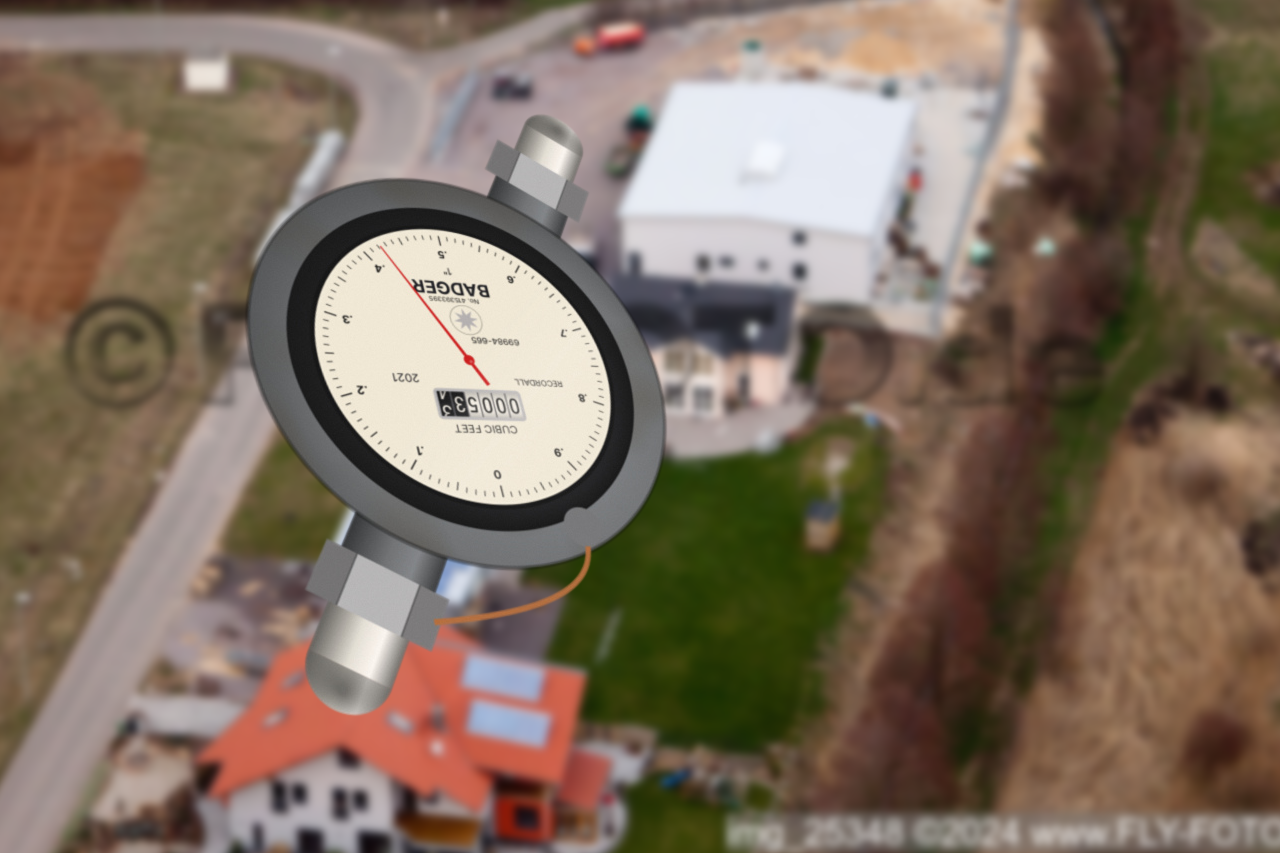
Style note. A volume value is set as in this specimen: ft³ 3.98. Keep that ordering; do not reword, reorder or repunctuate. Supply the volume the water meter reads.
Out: ft³ 533.42
